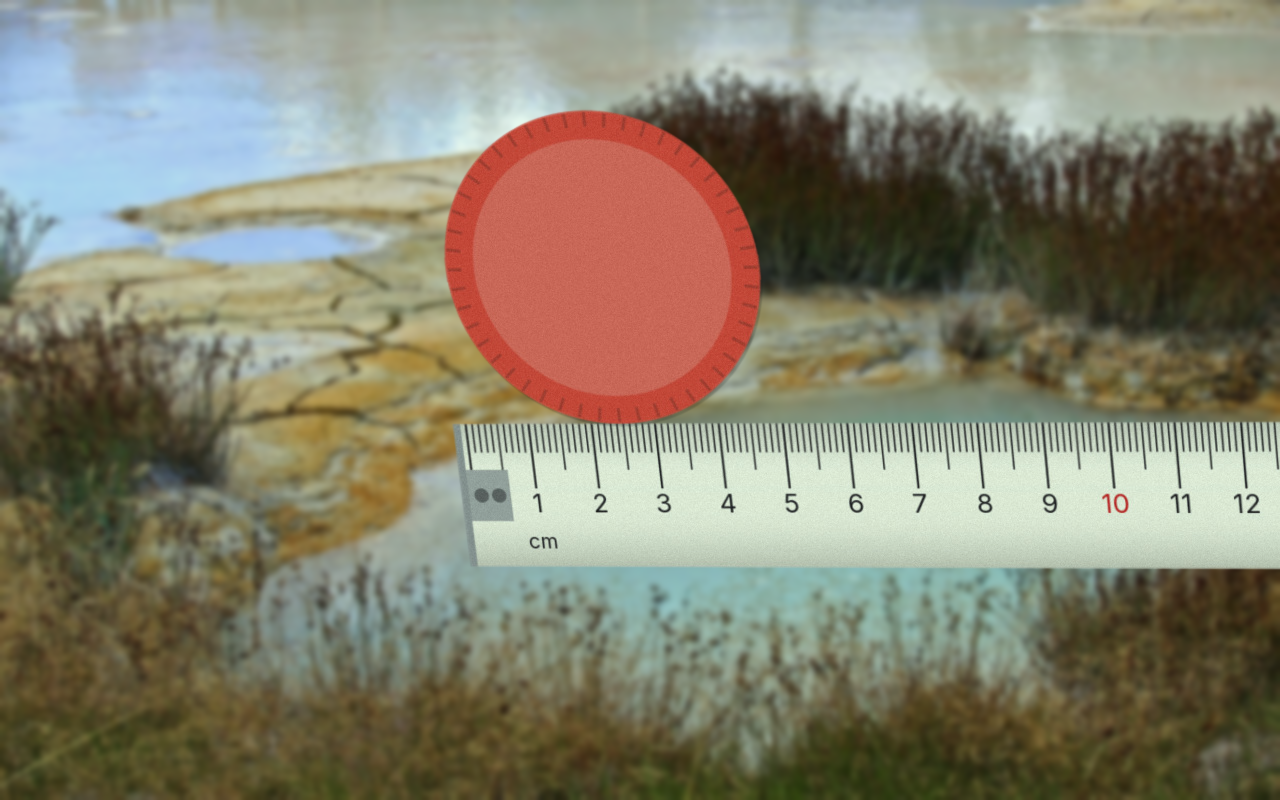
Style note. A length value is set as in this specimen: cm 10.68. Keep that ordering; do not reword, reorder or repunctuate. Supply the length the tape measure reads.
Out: cm 4.9
